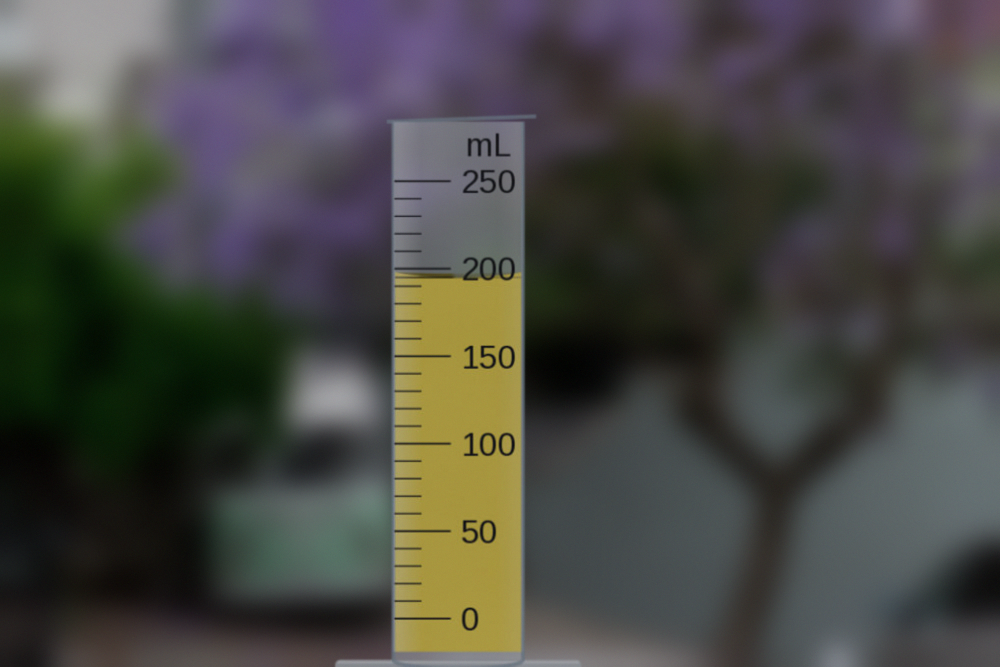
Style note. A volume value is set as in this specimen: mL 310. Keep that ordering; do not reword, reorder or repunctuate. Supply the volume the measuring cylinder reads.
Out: mL 195
